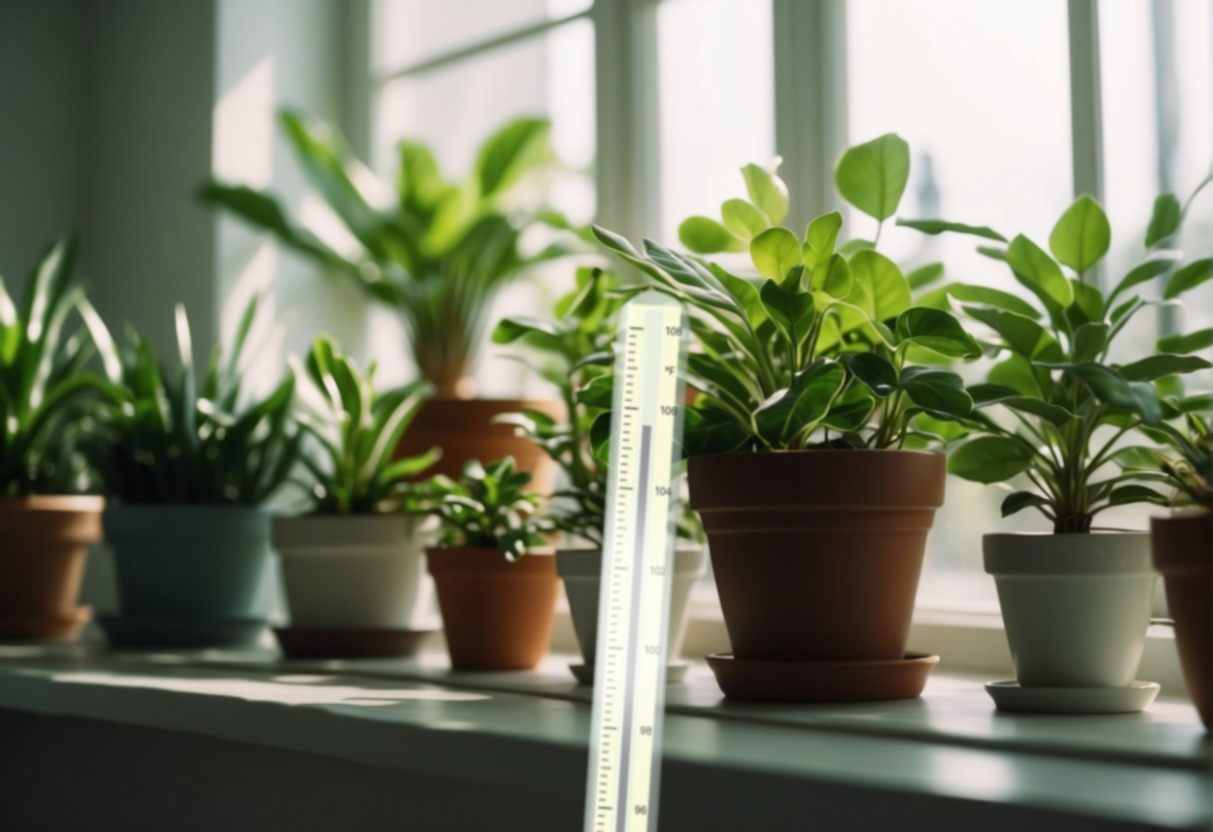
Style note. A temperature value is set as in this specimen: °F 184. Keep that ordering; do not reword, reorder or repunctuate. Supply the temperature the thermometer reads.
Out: °F 105.6
